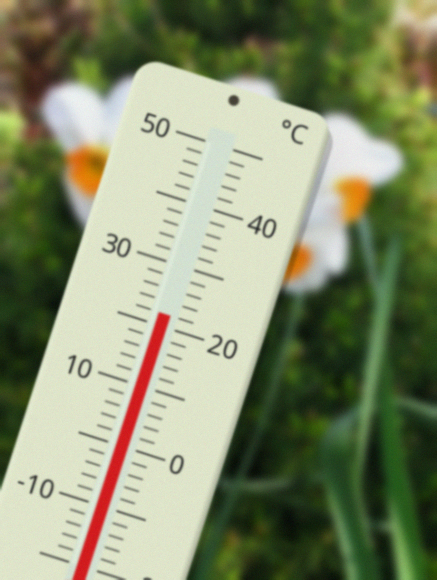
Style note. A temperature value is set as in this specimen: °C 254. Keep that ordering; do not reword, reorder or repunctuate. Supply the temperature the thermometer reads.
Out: °C 22
